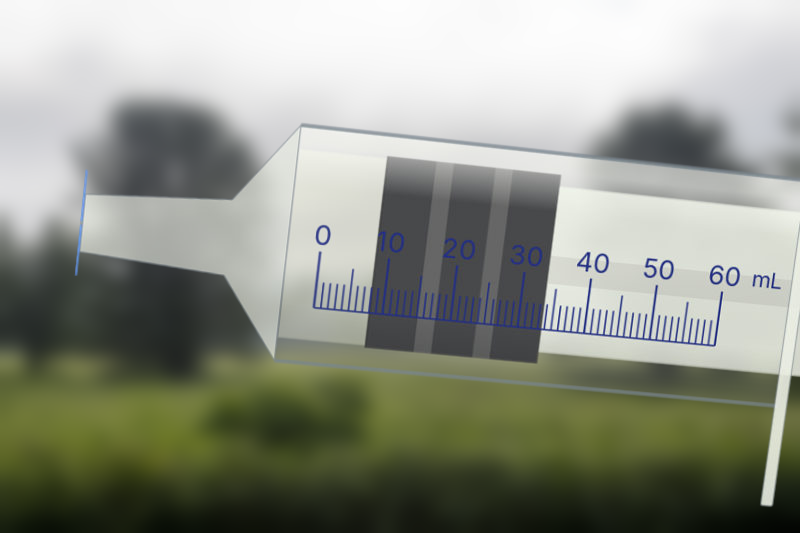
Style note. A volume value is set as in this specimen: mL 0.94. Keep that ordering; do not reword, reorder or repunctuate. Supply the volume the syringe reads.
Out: mL 8
